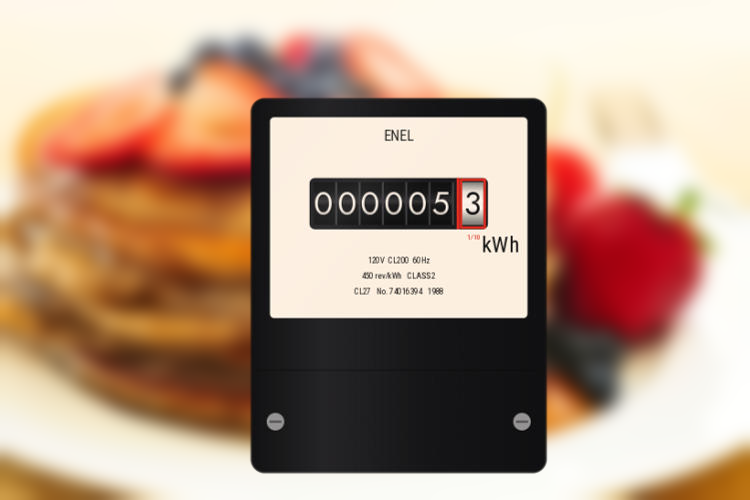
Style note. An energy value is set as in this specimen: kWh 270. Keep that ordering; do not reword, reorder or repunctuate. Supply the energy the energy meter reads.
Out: kWh 5.3
